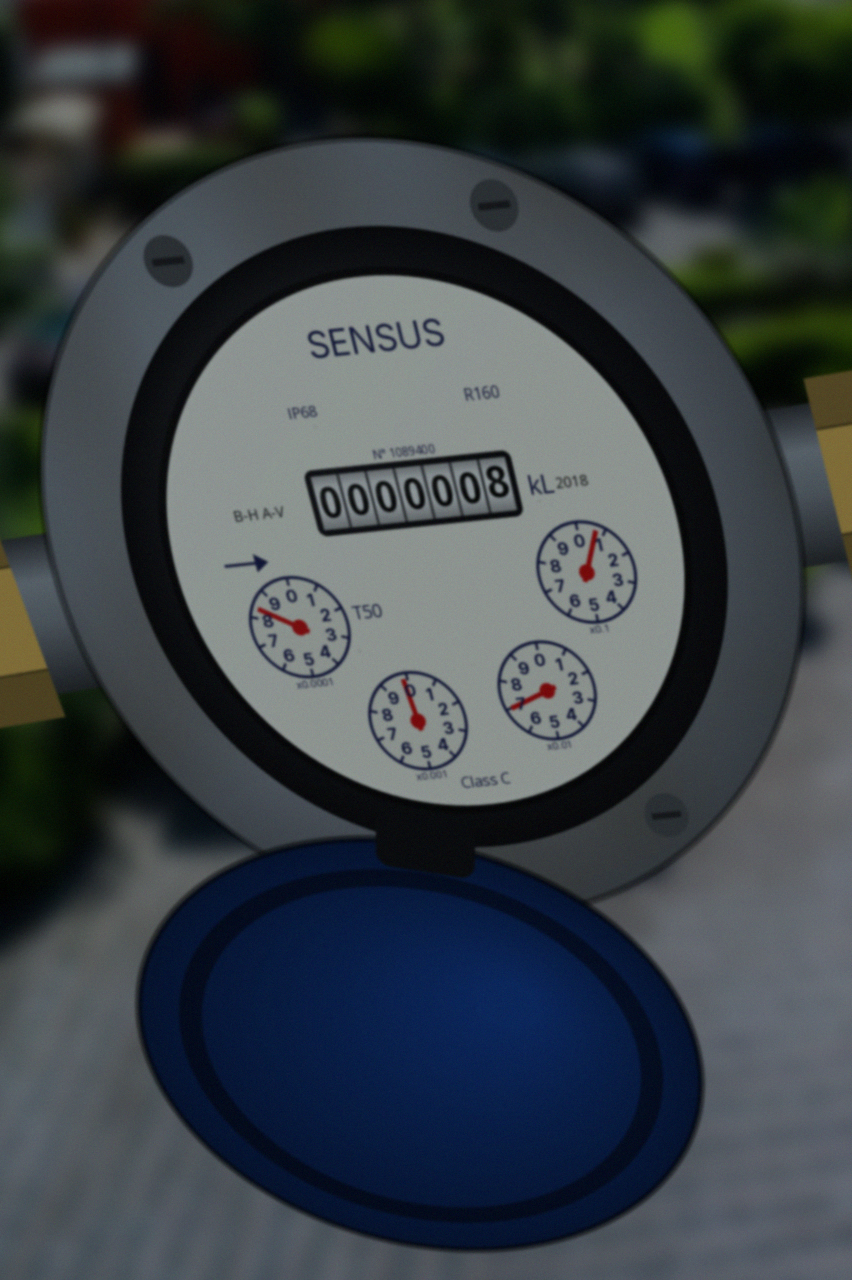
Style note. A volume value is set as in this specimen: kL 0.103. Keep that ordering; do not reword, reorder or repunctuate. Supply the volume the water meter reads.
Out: kL 8.0698
